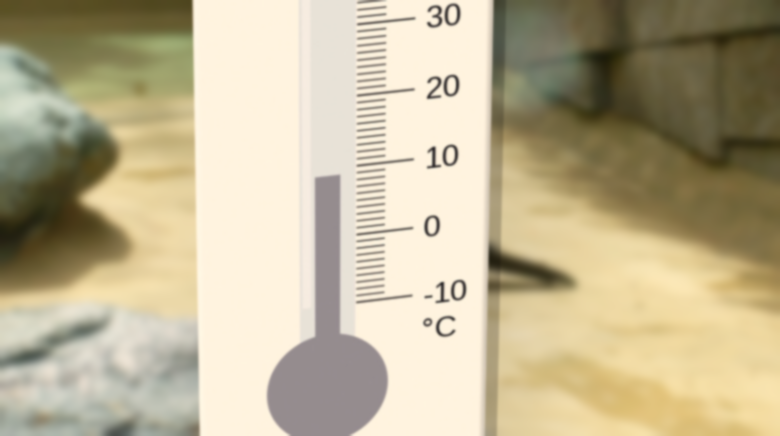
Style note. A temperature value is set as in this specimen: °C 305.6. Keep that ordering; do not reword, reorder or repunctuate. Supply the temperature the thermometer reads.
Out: °C 9
